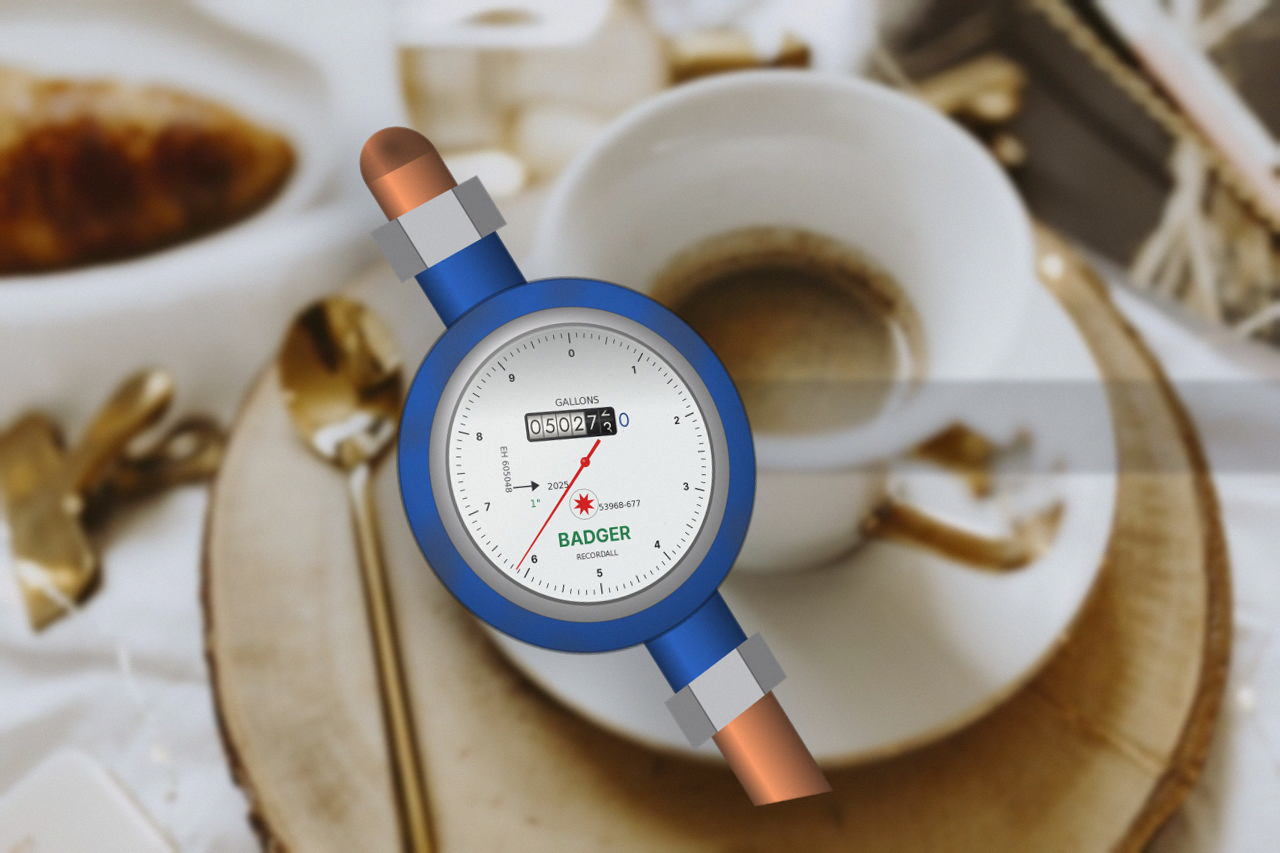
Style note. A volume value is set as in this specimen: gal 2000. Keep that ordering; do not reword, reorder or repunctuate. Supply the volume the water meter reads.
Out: gal 502726.1
